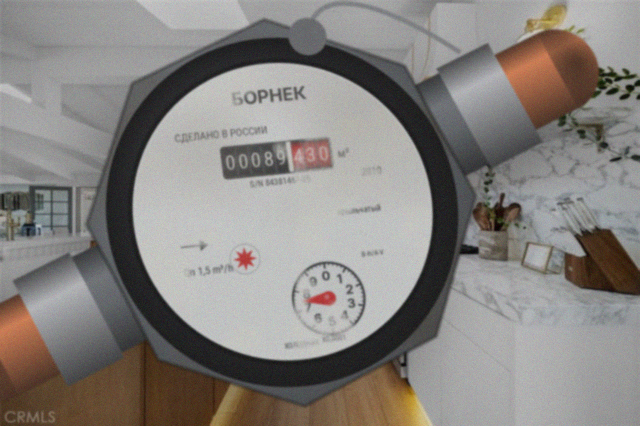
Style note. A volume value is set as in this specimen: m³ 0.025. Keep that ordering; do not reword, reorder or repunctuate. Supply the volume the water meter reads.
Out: m³ 89.4307
